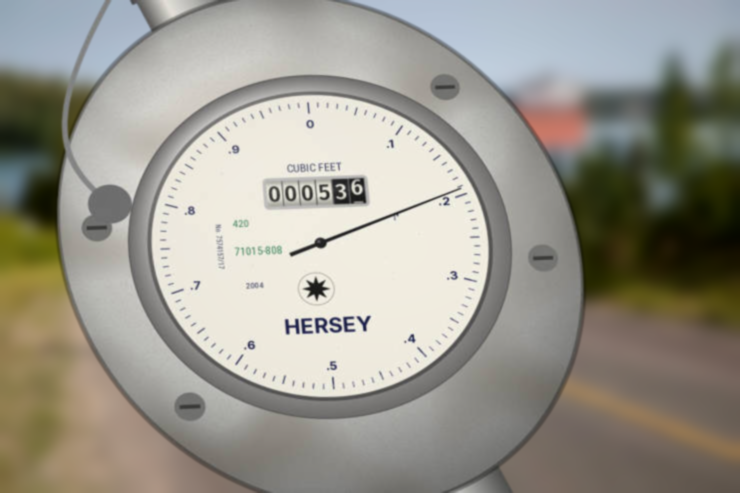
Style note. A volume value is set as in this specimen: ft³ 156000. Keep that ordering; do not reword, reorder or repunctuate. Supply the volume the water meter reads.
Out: ft³ 536.19
